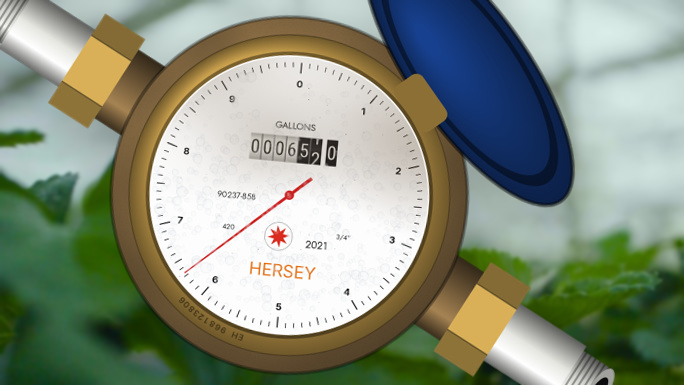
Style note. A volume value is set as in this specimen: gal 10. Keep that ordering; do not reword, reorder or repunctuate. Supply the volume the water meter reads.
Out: gal 6516.3
